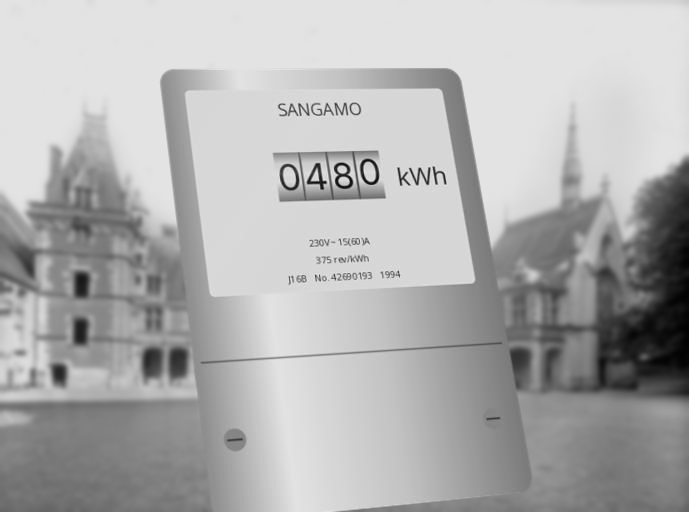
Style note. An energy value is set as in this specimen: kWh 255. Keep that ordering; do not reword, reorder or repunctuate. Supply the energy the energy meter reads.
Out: kWh 480
